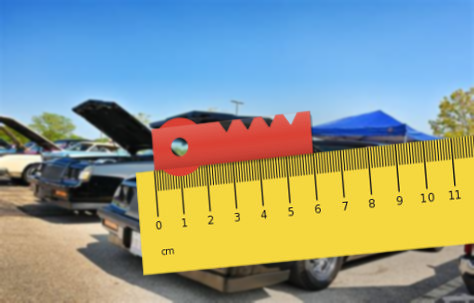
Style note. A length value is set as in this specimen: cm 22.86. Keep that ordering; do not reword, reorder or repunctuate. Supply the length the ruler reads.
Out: cm 6
